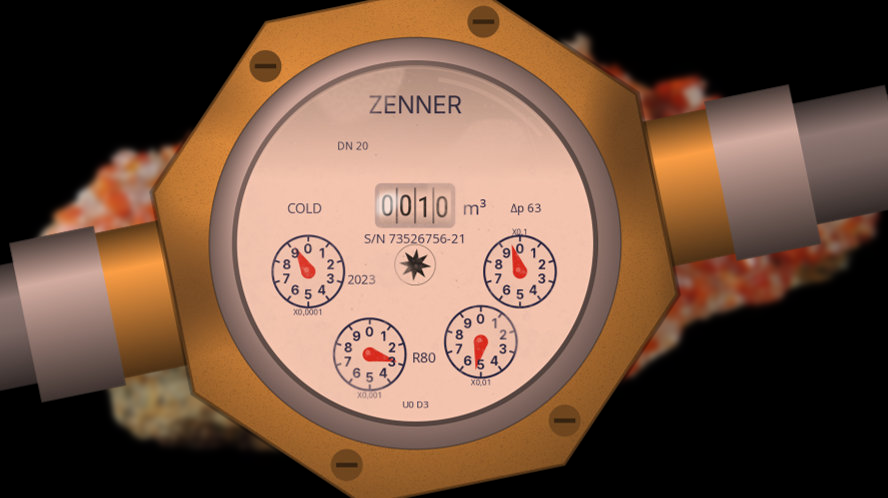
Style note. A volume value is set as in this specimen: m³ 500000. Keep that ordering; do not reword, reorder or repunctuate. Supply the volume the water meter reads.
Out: m³ 9.9529
